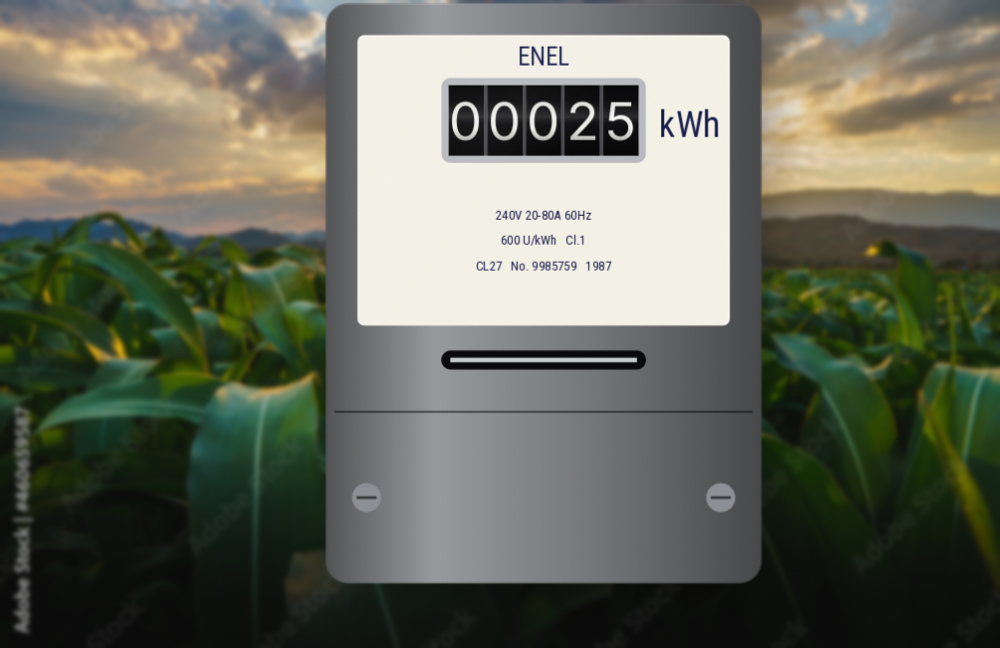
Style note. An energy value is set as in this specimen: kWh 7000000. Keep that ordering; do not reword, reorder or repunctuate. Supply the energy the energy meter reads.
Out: kWh 25
